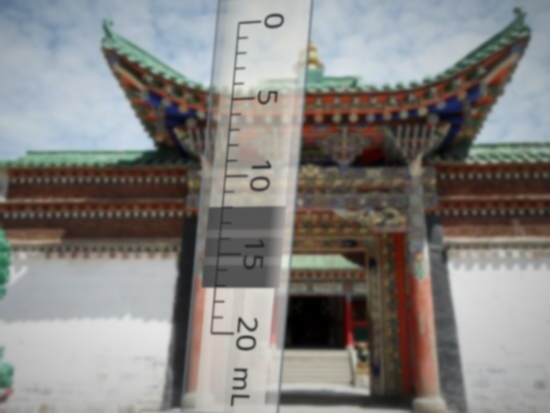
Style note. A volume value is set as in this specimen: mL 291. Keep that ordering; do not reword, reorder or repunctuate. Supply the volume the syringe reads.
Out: mL 12
